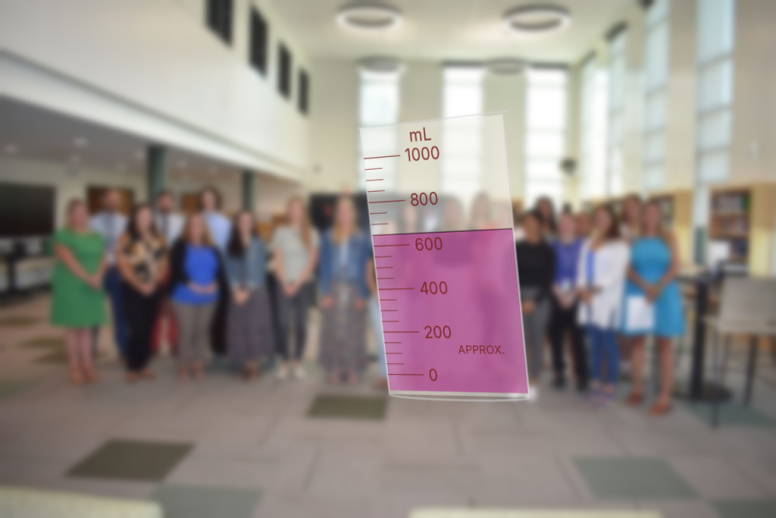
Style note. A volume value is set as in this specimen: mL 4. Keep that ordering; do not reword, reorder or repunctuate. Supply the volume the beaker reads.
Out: mL 650
